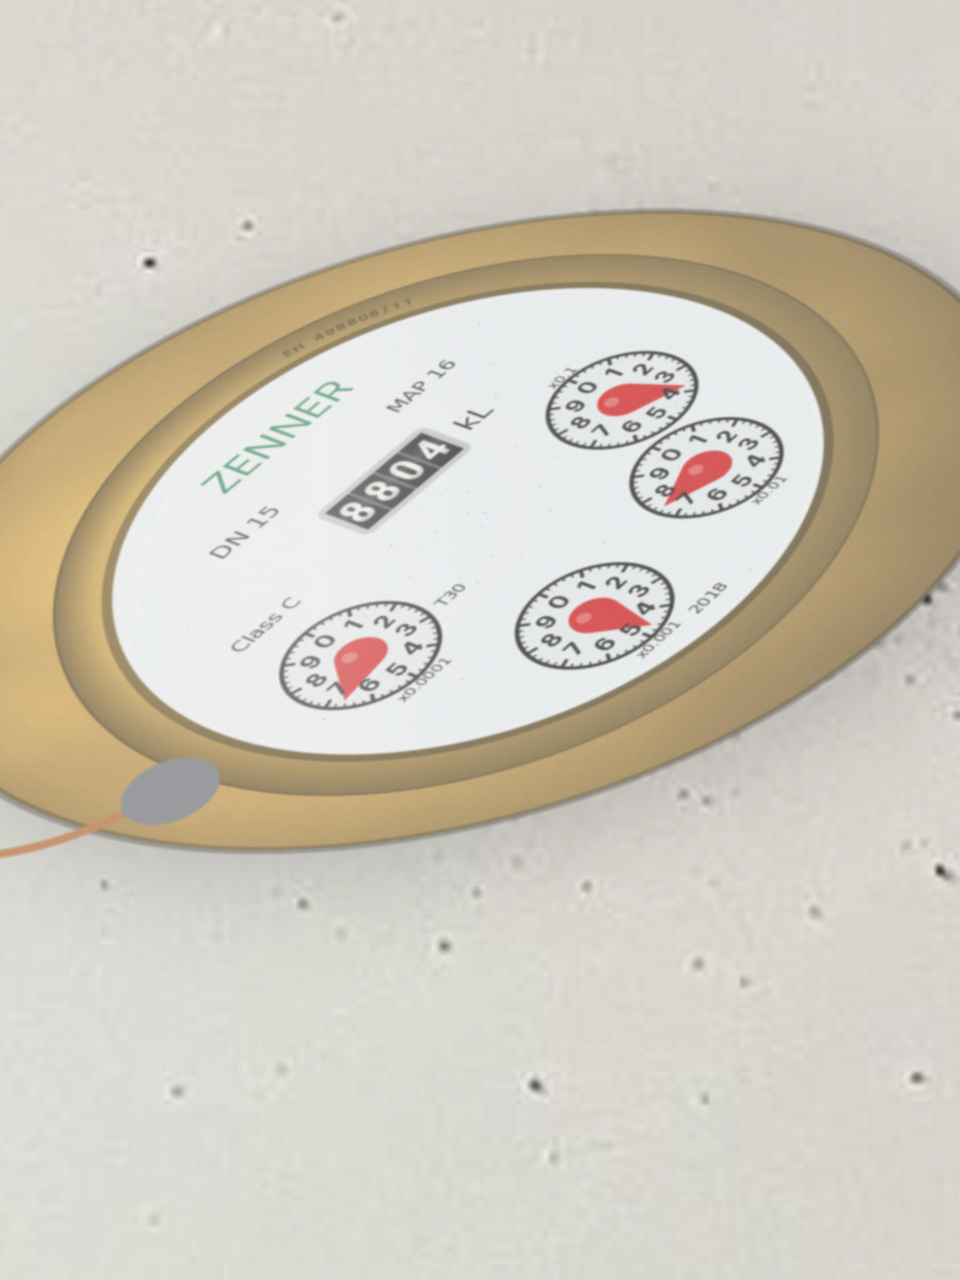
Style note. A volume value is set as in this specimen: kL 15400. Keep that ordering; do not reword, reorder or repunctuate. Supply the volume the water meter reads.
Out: kL 8804.3746
